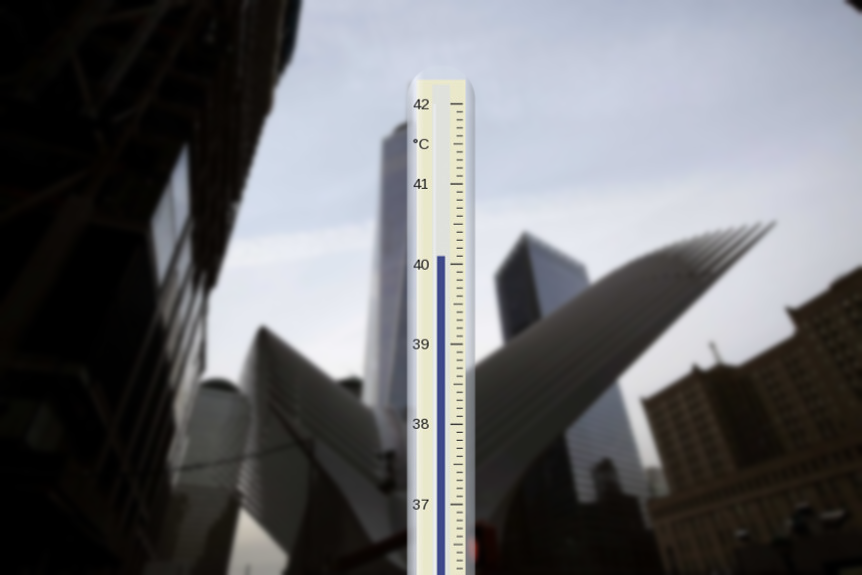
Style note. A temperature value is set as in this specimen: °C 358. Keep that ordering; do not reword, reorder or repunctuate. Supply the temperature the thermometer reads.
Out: °C 40.1
